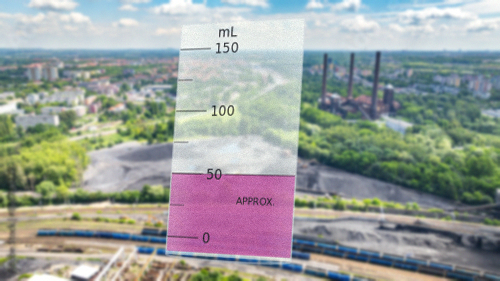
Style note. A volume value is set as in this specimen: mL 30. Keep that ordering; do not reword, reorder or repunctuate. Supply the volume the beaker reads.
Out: mL 50
